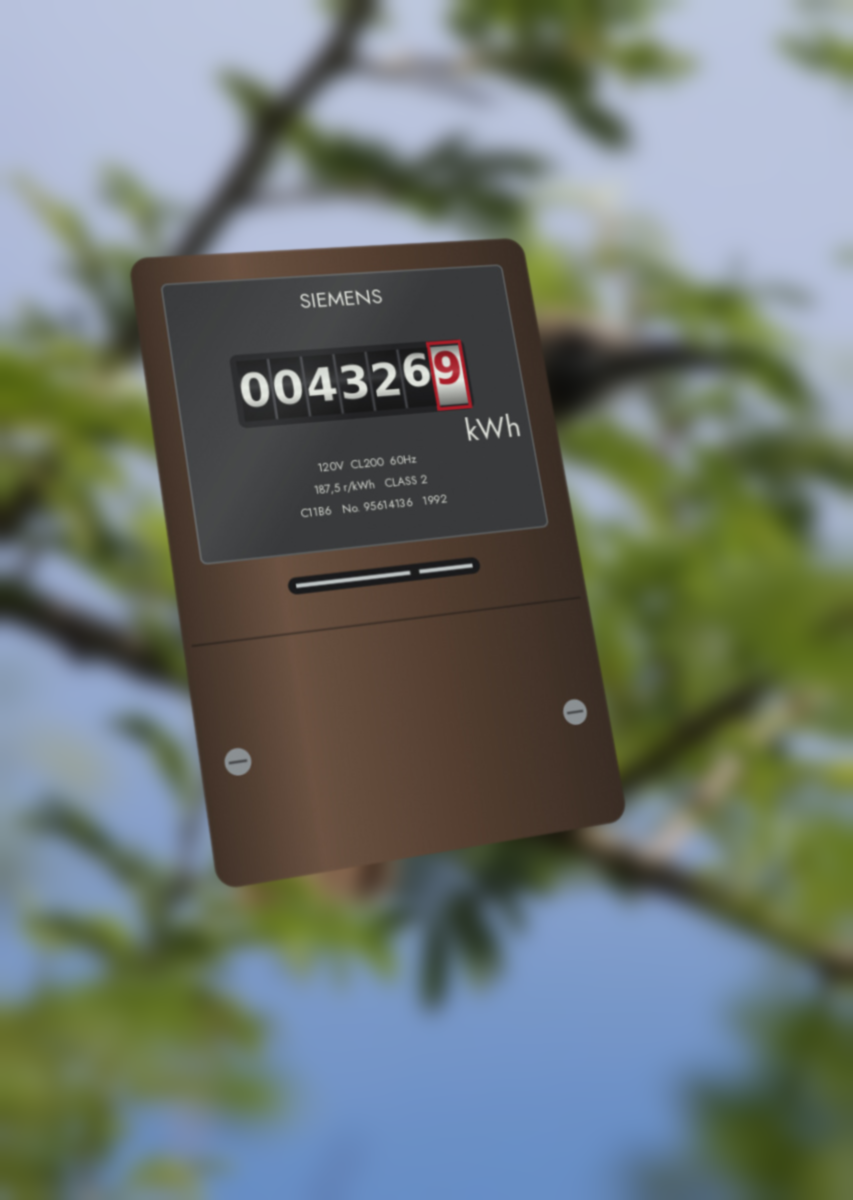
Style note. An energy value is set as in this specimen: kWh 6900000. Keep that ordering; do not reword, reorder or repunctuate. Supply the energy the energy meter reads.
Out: kWh 4326.9
